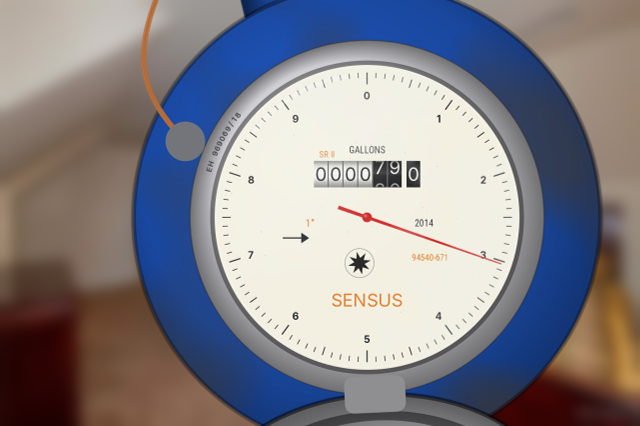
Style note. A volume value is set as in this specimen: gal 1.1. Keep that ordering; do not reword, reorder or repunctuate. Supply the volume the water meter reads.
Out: gal 793.0
